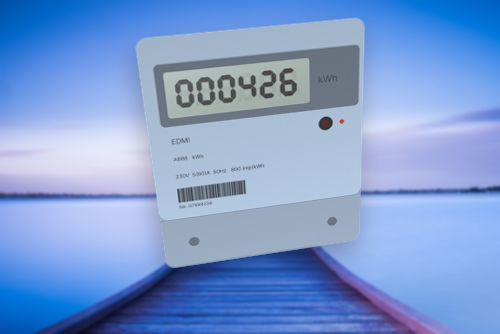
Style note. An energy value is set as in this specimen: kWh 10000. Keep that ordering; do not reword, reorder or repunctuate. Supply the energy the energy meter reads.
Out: kWh 426
